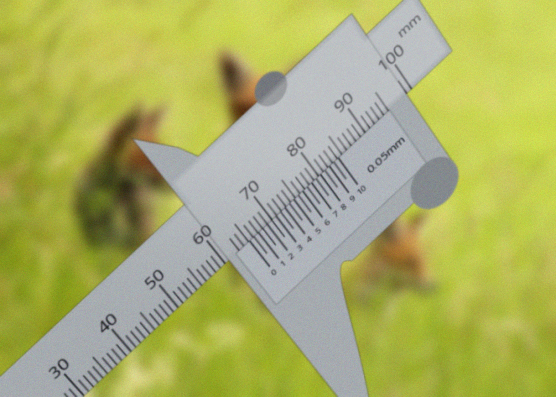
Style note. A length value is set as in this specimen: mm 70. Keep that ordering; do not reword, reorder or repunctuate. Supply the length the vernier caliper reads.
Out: mm 65.2
